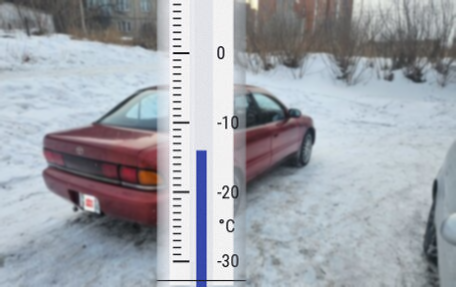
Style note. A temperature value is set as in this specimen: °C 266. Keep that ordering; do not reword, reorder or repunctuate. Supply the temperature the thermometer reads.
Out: °C -14
